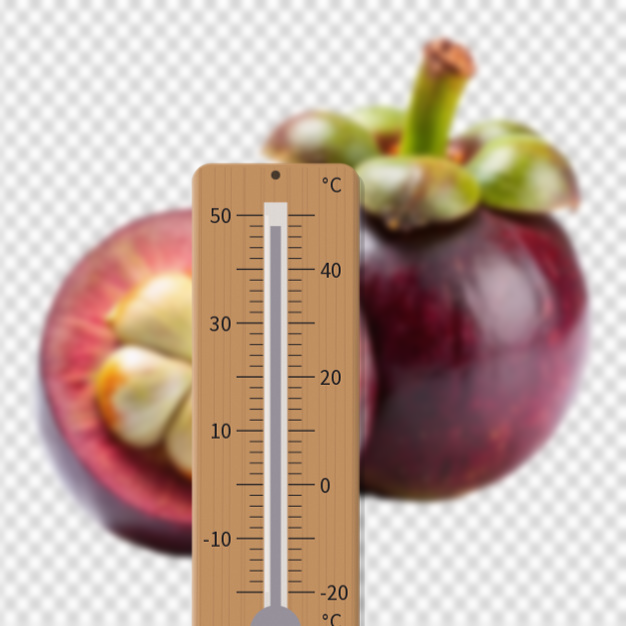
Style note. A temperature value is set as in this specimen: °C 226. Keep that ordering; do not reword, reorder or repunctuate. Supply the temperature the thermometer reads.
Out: °C 48
